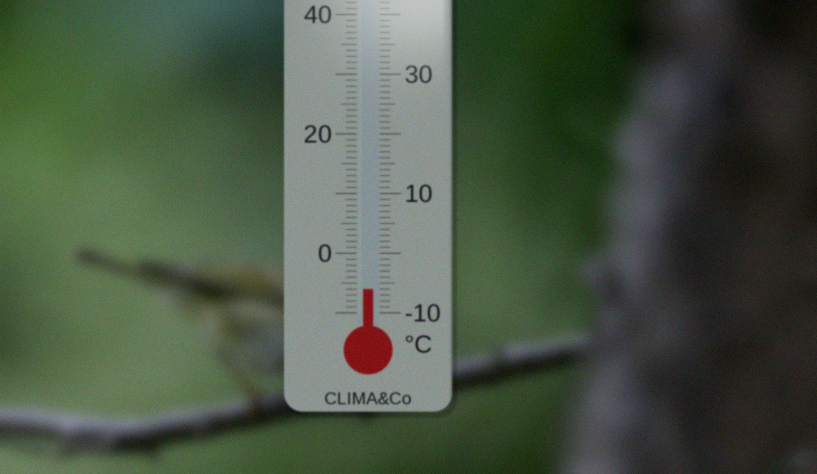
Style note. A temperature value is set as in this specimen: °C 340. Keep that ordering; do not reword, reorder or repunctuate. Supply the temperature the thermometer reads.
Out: °C -6
